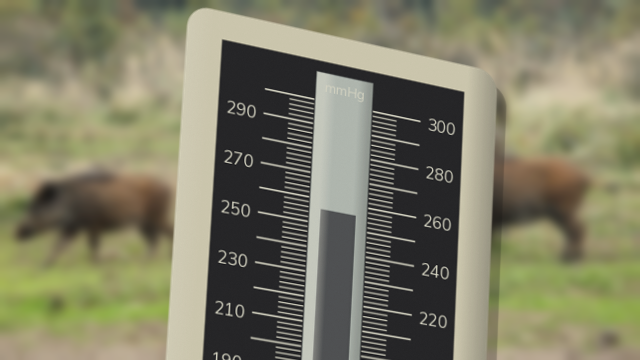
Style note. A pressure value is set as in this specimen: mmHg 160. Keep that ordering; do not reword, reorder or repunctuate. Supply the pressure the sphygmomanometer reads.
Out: mmHg 256
